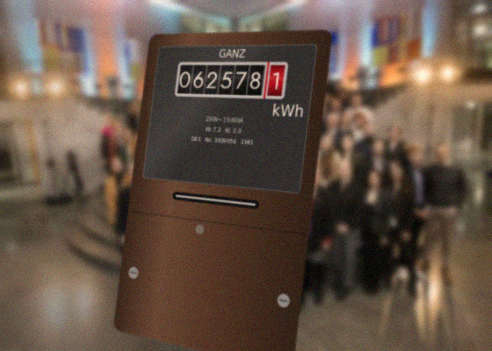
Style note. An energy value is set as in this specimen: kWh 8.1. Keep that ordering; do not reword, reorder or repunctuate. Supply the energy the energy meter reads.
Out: kWh 62578.1
